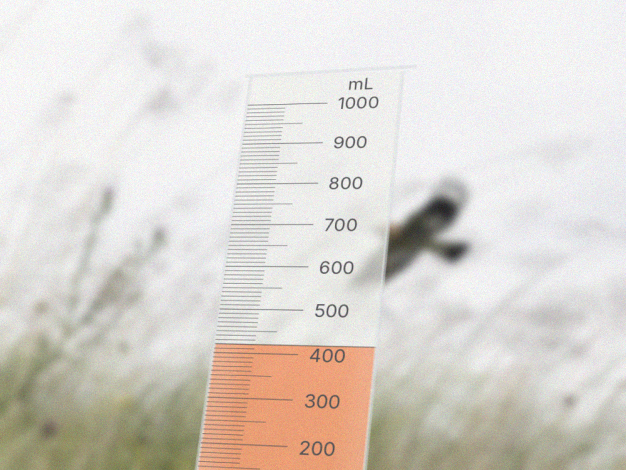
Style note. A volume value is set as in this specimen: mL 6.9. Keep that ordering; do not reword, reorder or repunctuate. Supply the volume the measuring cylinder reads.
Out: mL 420
